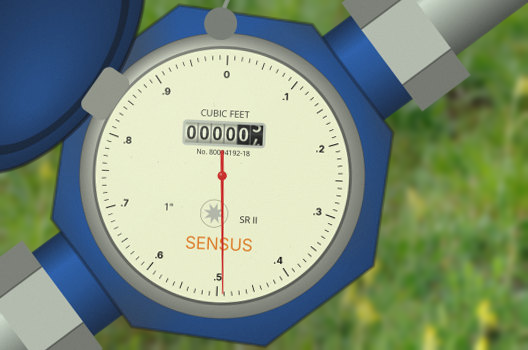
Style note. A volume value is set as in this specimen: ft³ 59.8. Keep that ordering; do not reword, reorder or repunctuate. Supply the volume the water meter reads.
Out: ft³ 3.49
